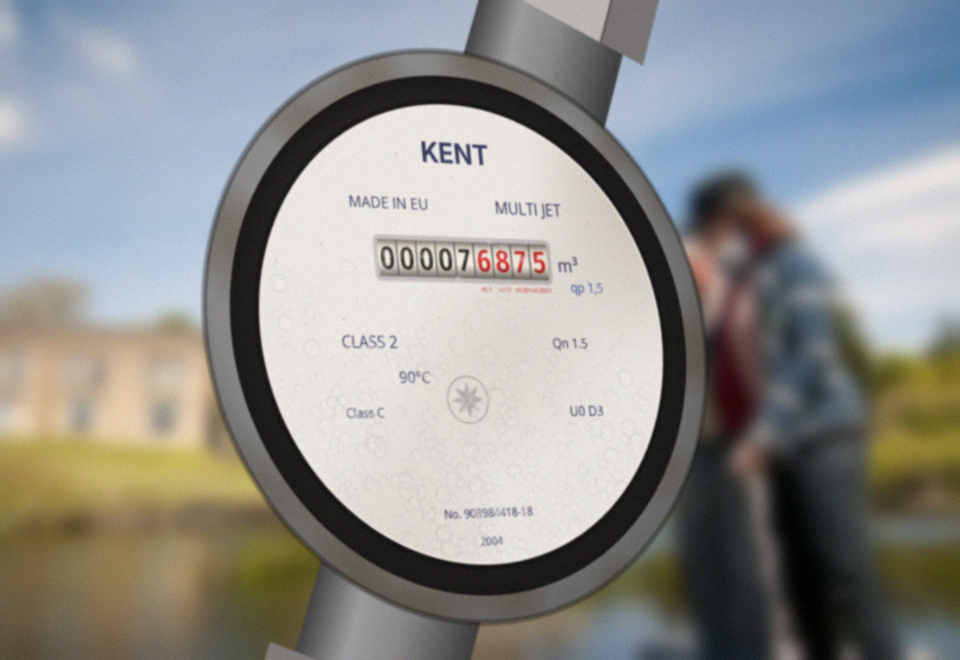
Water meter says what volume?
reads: 7.6875 m³
